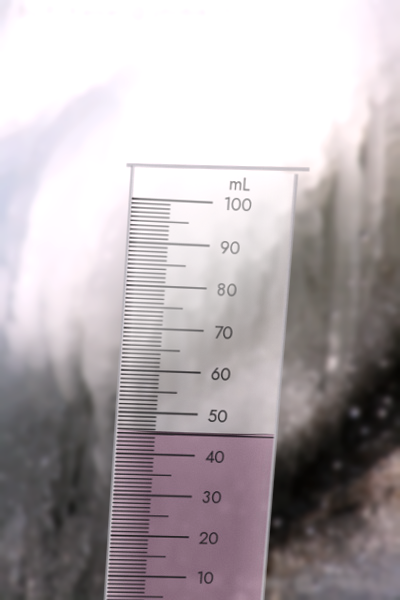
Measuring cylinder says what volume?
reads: 45 mL
